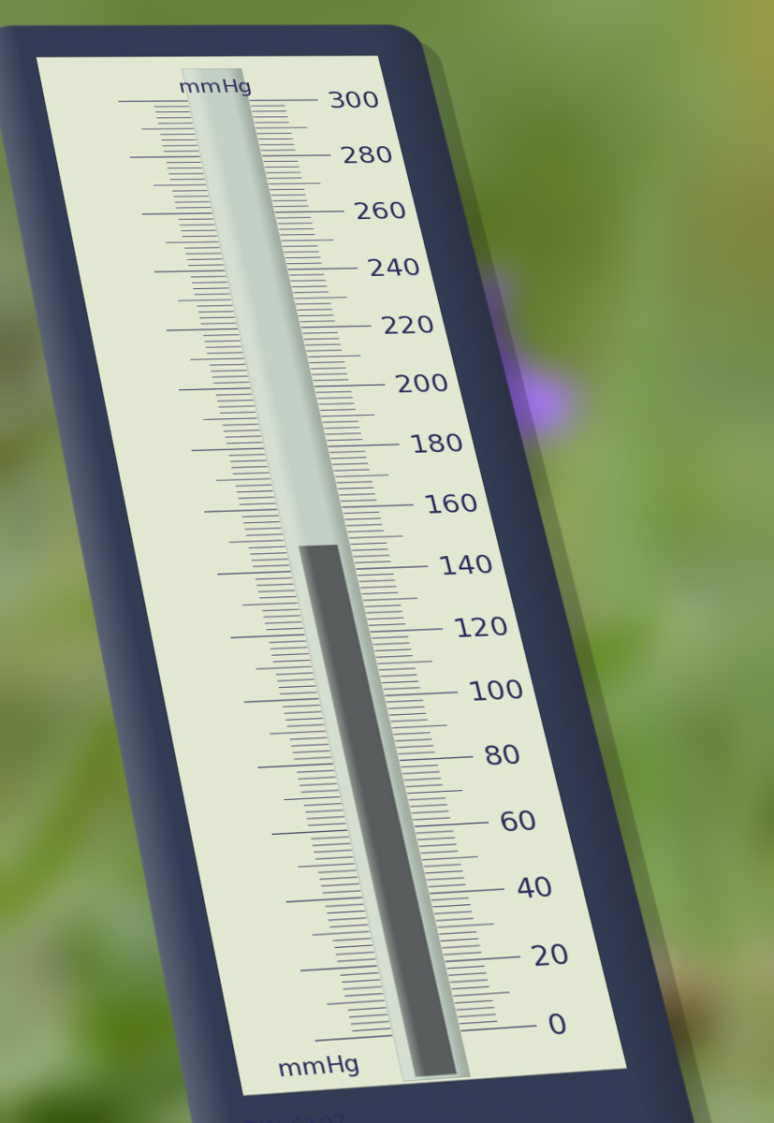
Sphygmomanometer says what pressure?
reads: 148 mmHg
